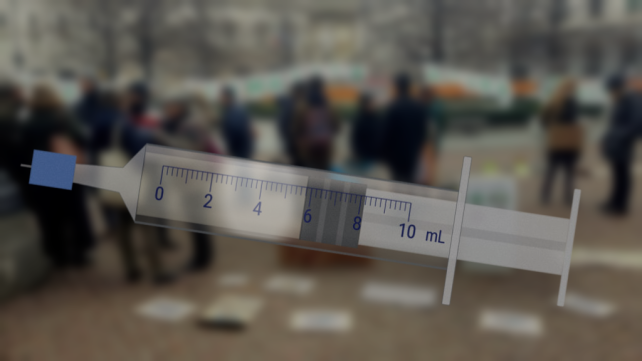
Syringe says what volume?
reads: 5.8 mL
